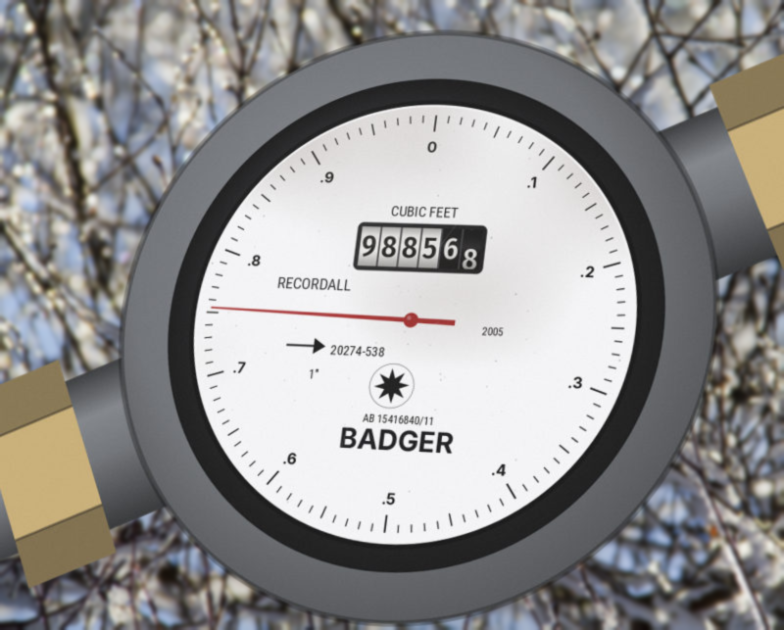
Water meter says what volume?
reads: 988567.75 ft³
